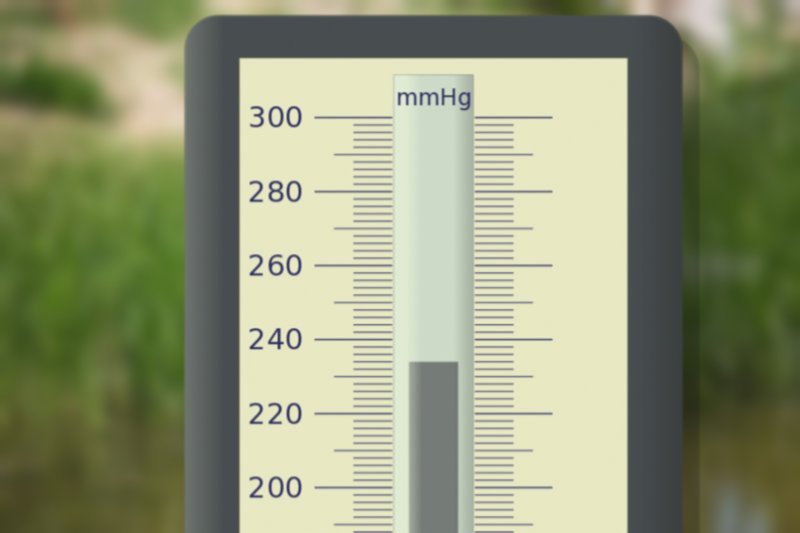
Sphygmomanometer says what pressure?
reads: 234 mmHg
